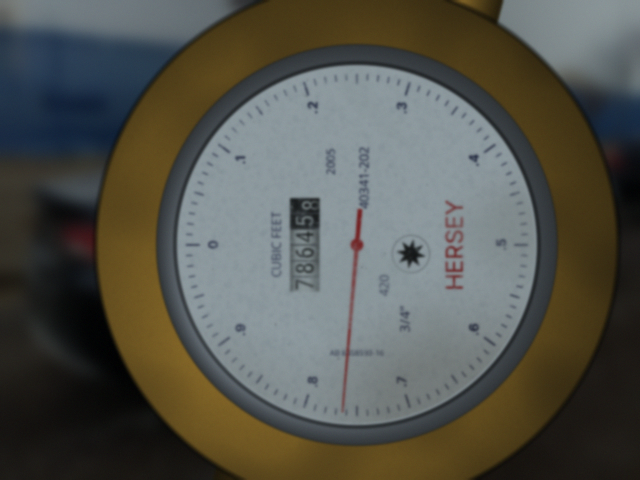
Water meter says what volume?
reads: 786457.76 ft³
